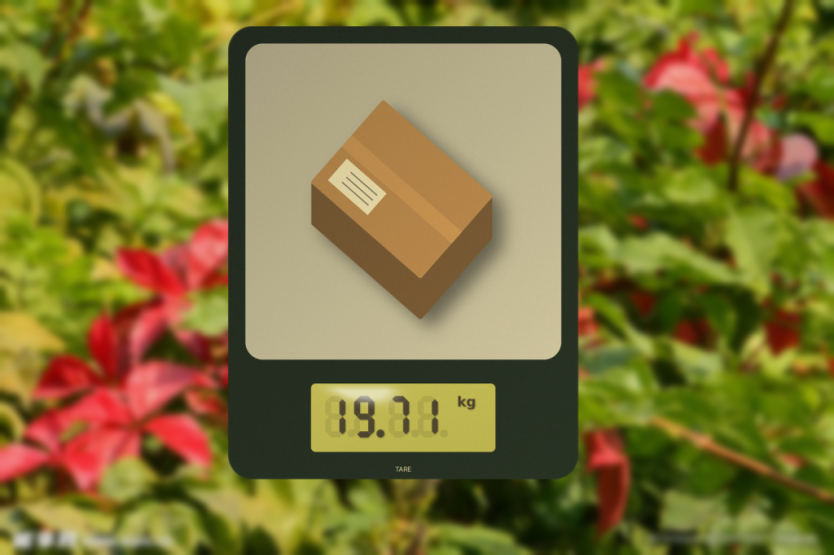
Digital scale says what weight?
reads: 19.71 kg
